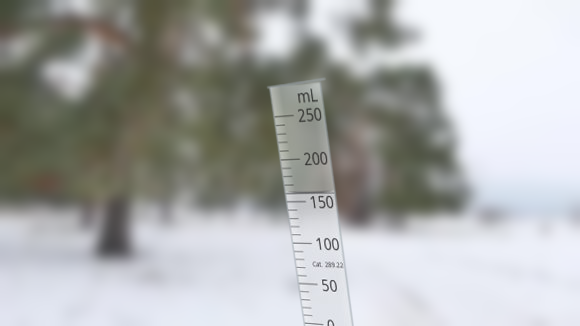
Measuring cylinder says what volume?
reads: 160 mL
